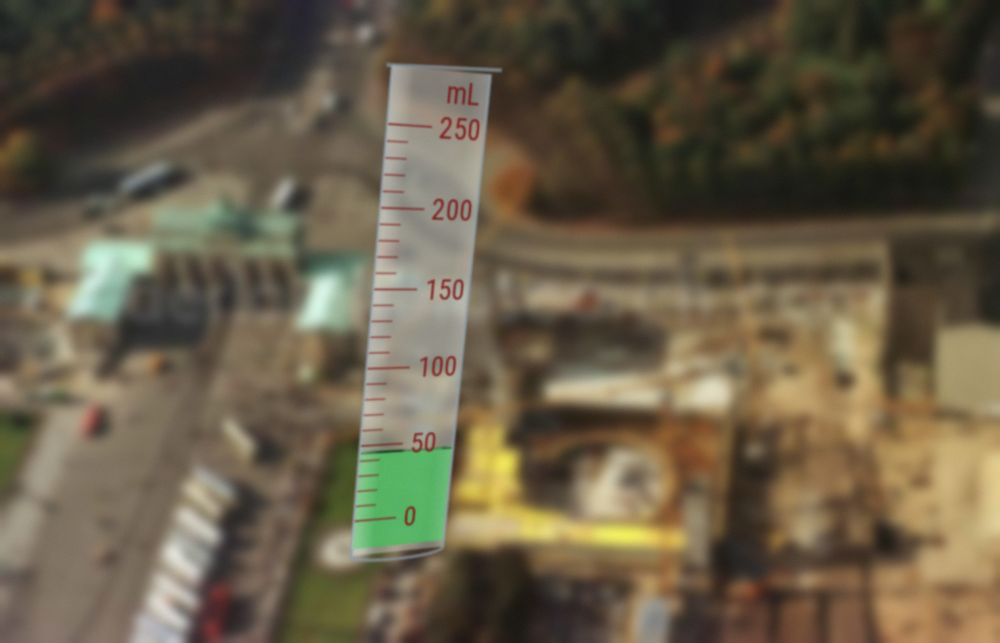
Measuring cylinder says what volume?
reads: 45 mL
